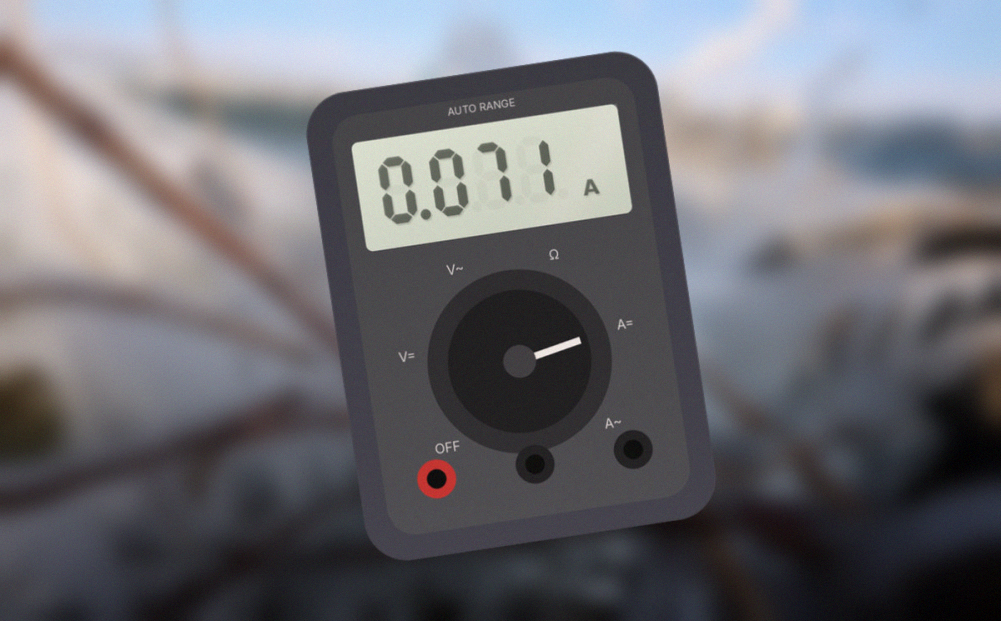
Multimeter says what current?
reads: 0.071 A
